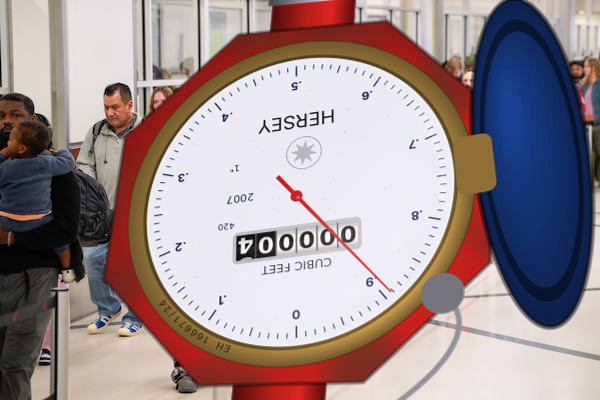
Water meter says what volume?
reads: 3.89 ft³
